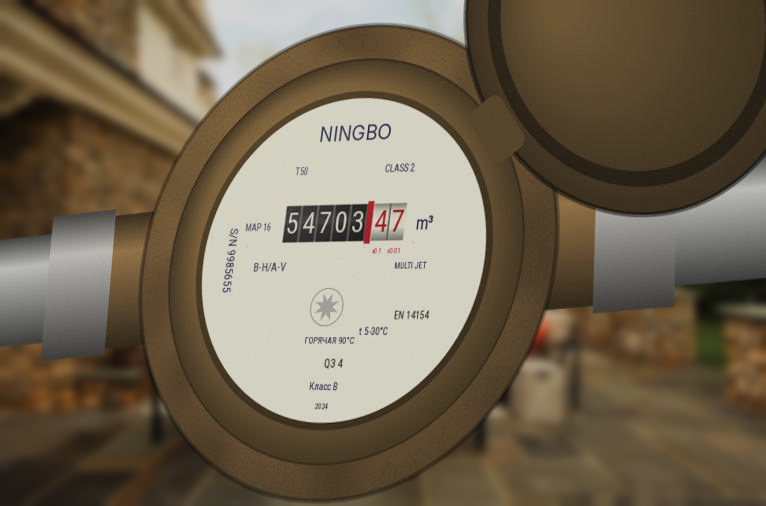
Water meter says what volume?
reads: 54703.47 m³
